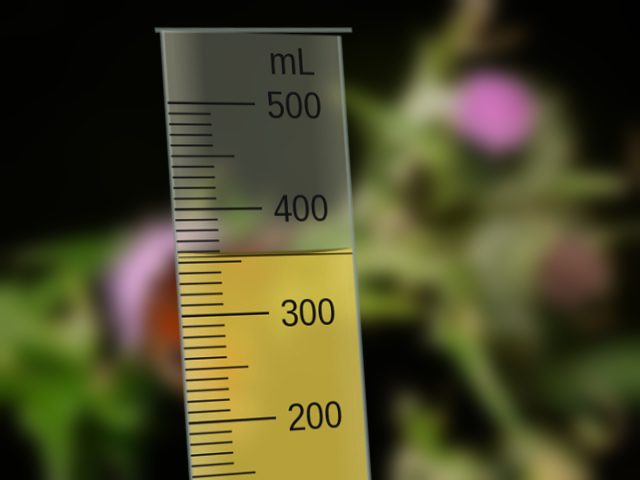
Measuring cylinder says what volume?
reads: 355 mL
